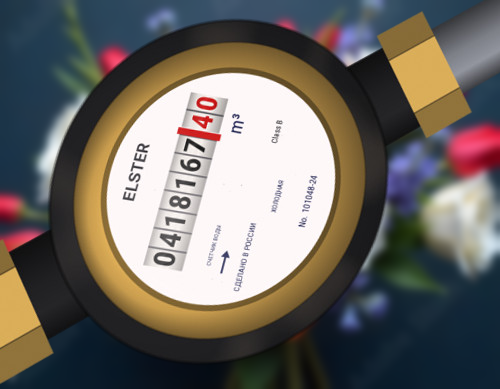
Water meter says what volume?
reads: 418167.40 m³
